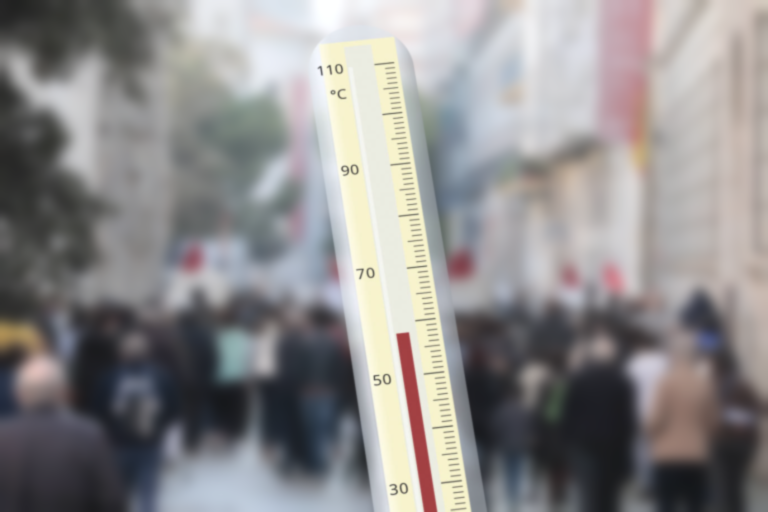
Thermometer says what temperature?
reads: 58 °C
